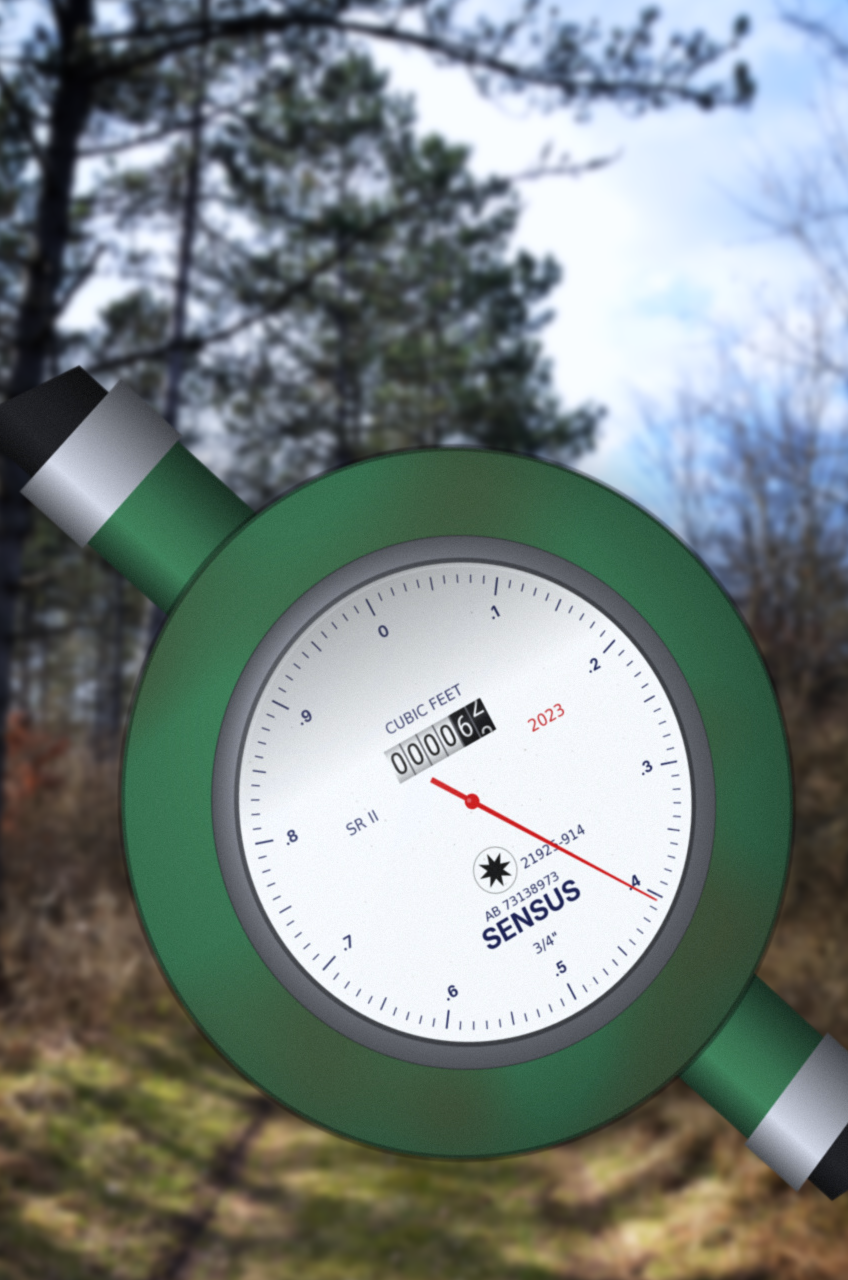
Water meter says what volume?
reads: 62.40 ft³
